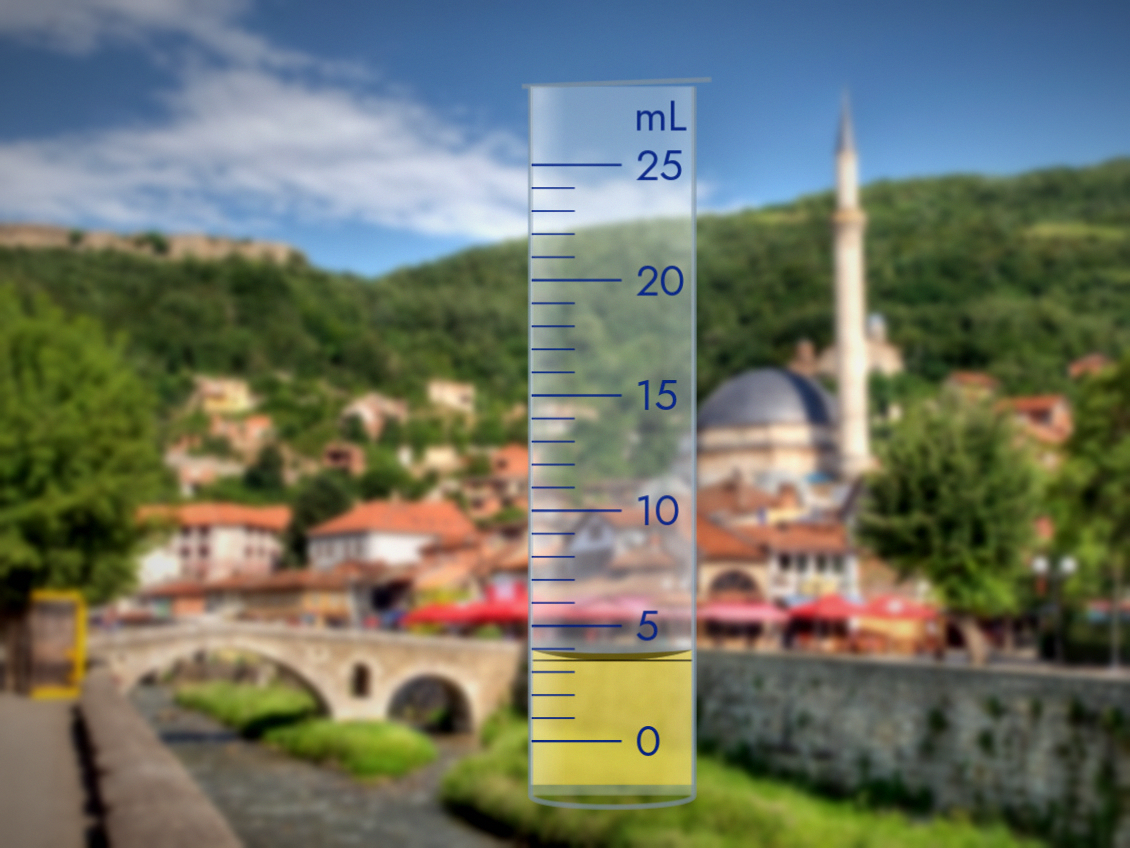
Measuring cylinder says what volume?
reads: 3.5 mL
